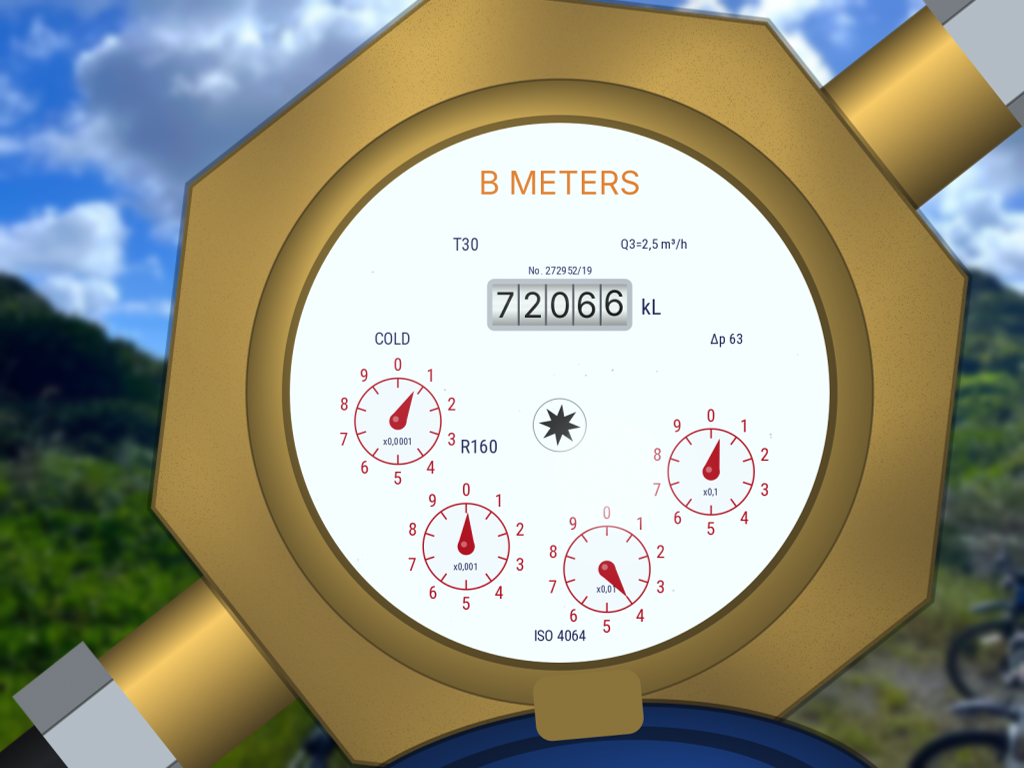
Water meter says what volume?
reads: 72066.0400 kL
